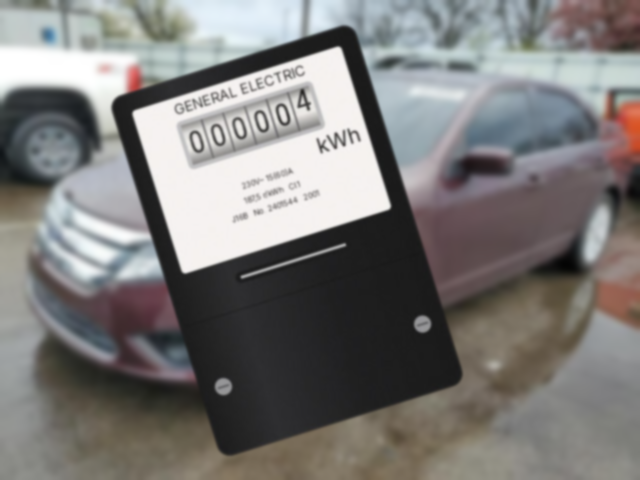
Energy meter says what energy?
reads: 4 kWh
